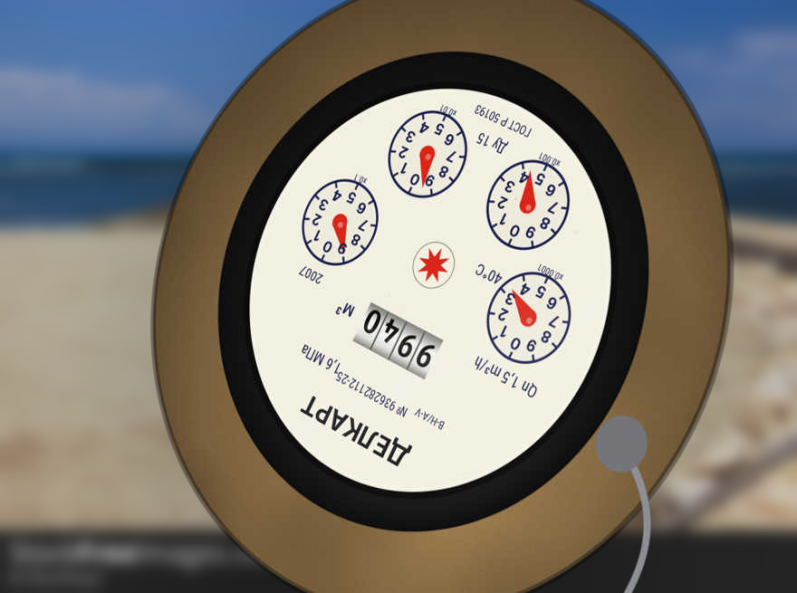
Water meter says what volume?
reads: 9939.8943 m³
